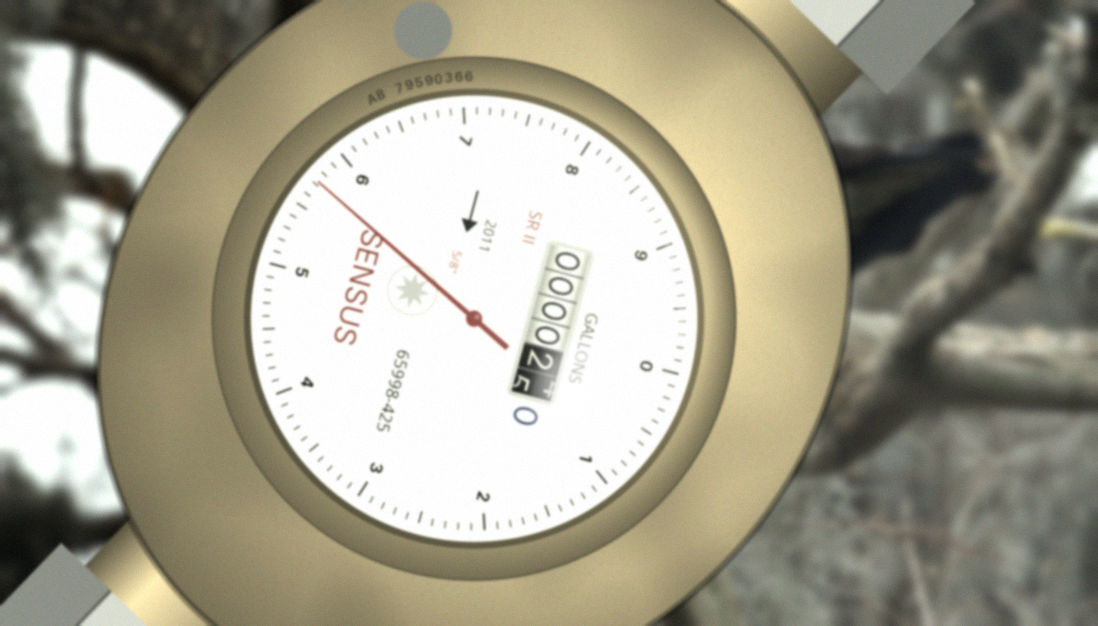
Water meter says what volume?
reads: 245.7 gal
